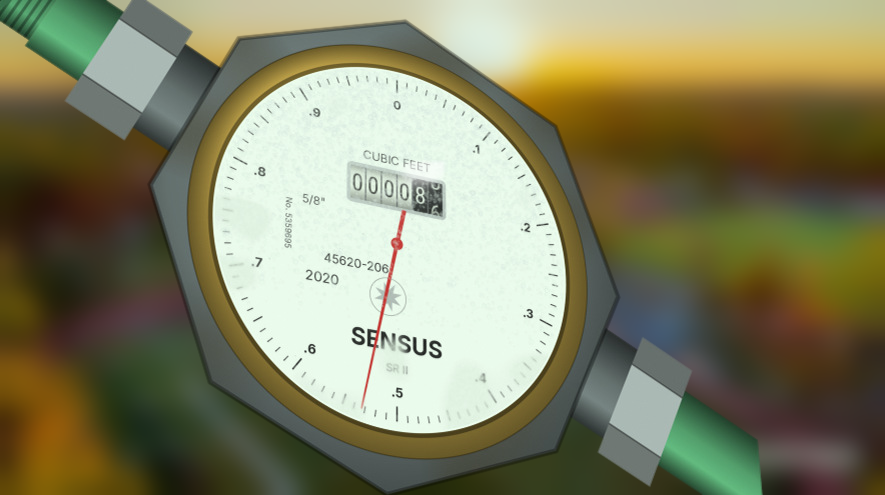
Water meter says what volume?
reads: 85.53 ft³
